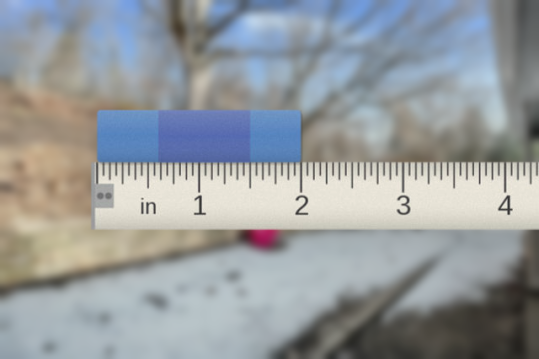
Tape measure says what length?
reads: 2 in
